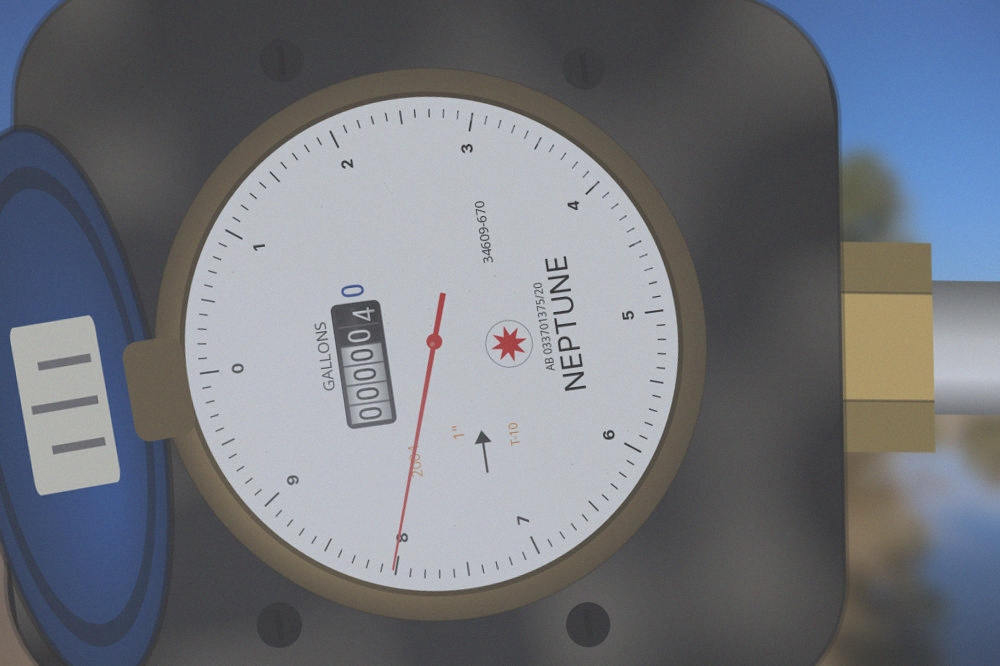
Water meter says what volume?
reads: 38.0 gal
